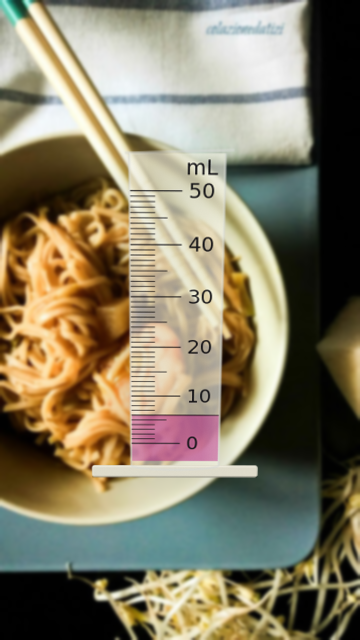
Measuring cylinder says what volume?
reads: 6 mL
